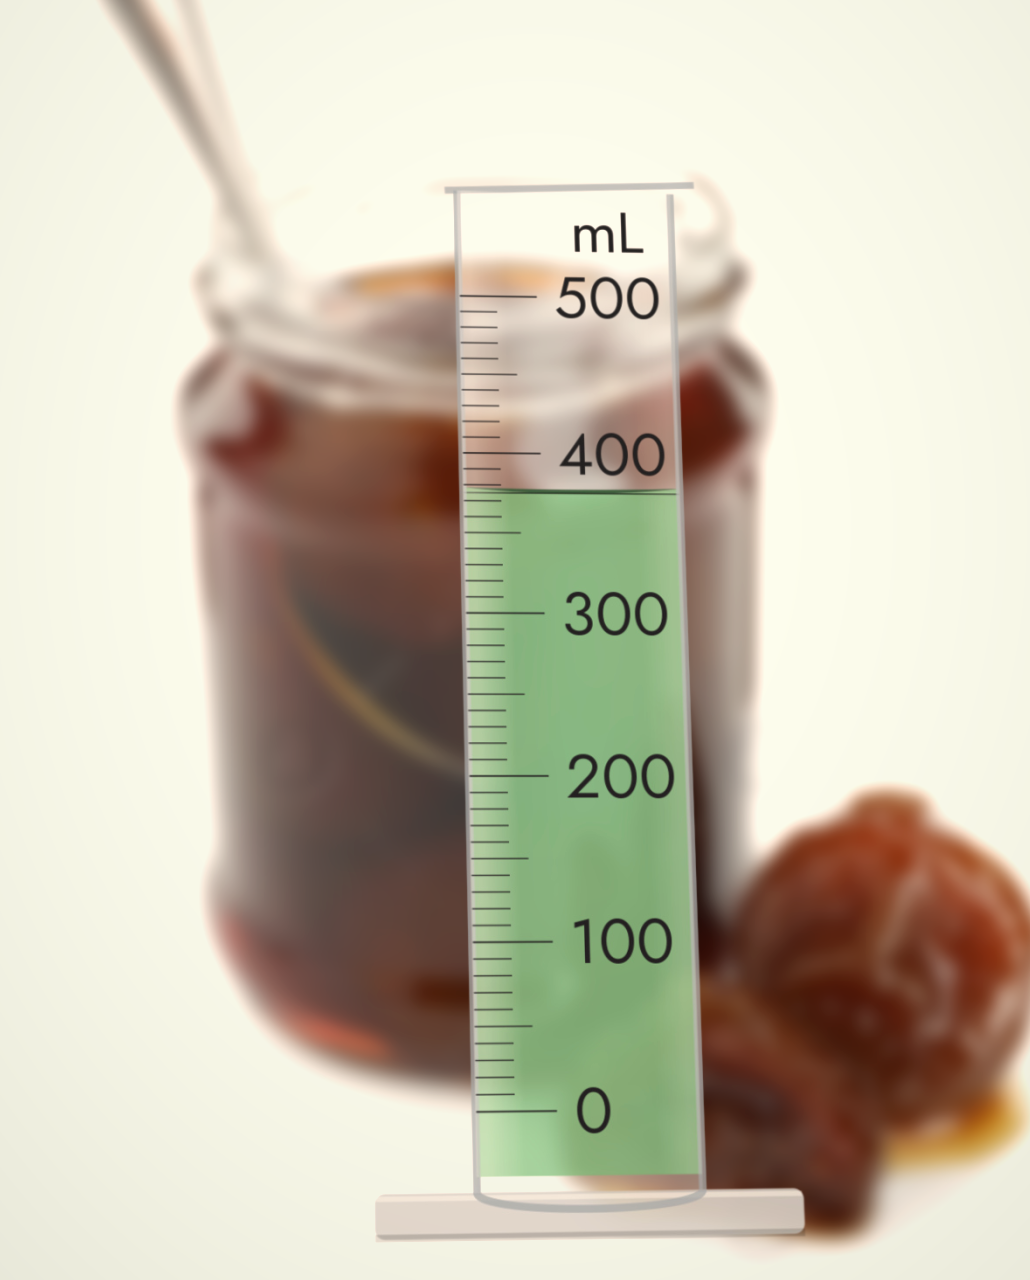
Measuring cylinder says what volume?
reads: 375 mL
